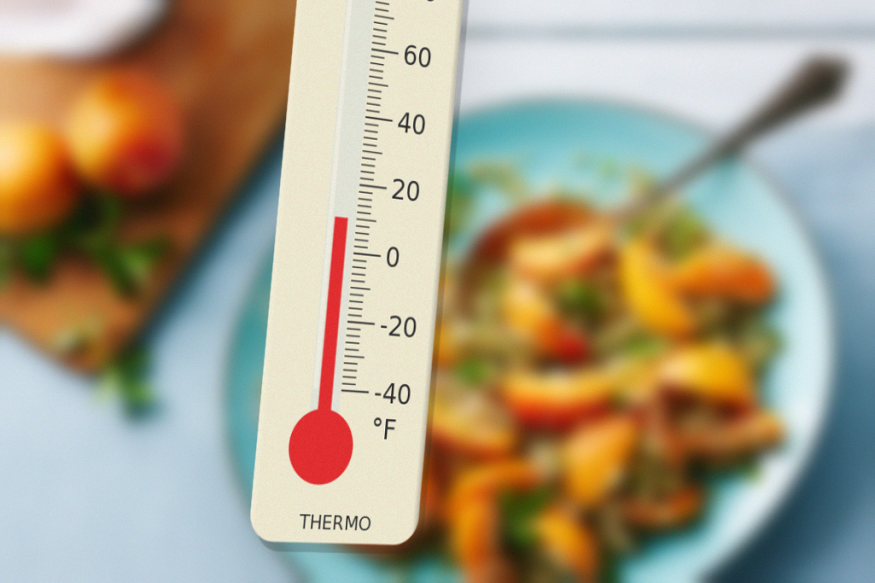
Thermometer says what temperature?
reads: 10 °F
